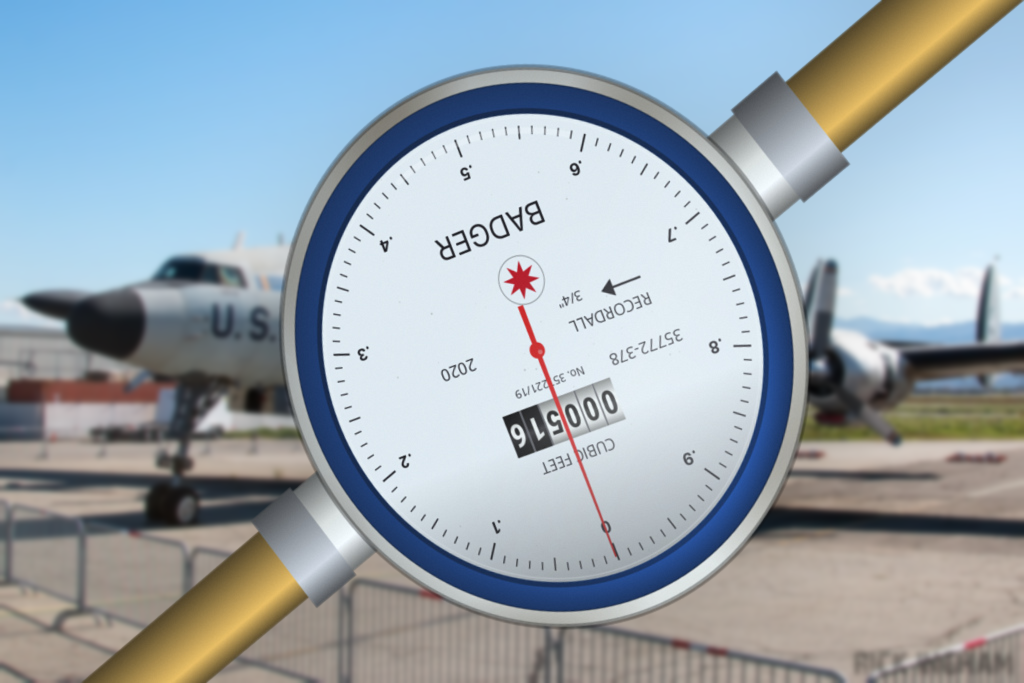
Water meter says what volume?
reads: 516.00 ft³
